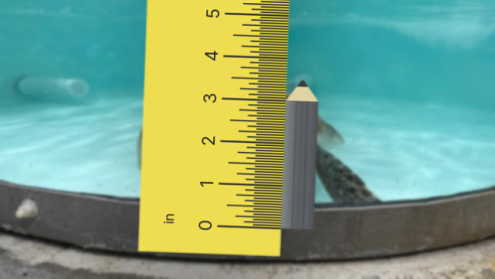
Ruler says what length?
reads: 3.5 in
